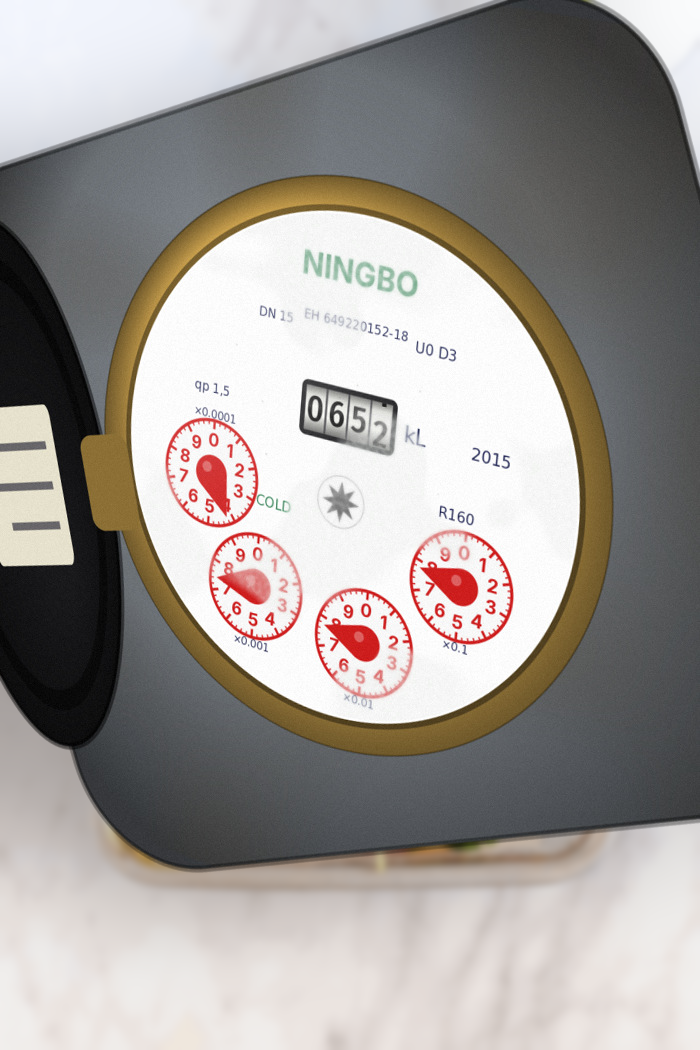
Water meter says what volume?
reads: 651.7774 kL
